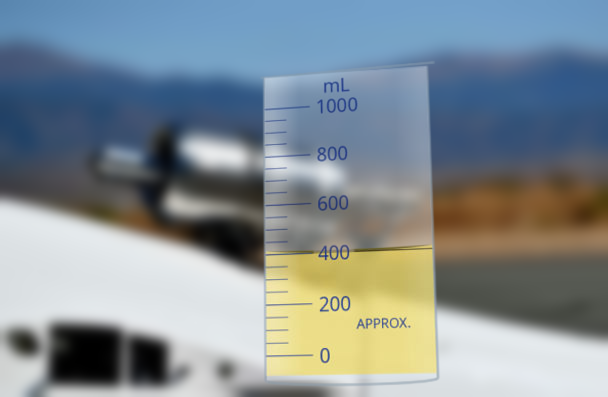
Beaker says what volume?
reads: 400 mL
